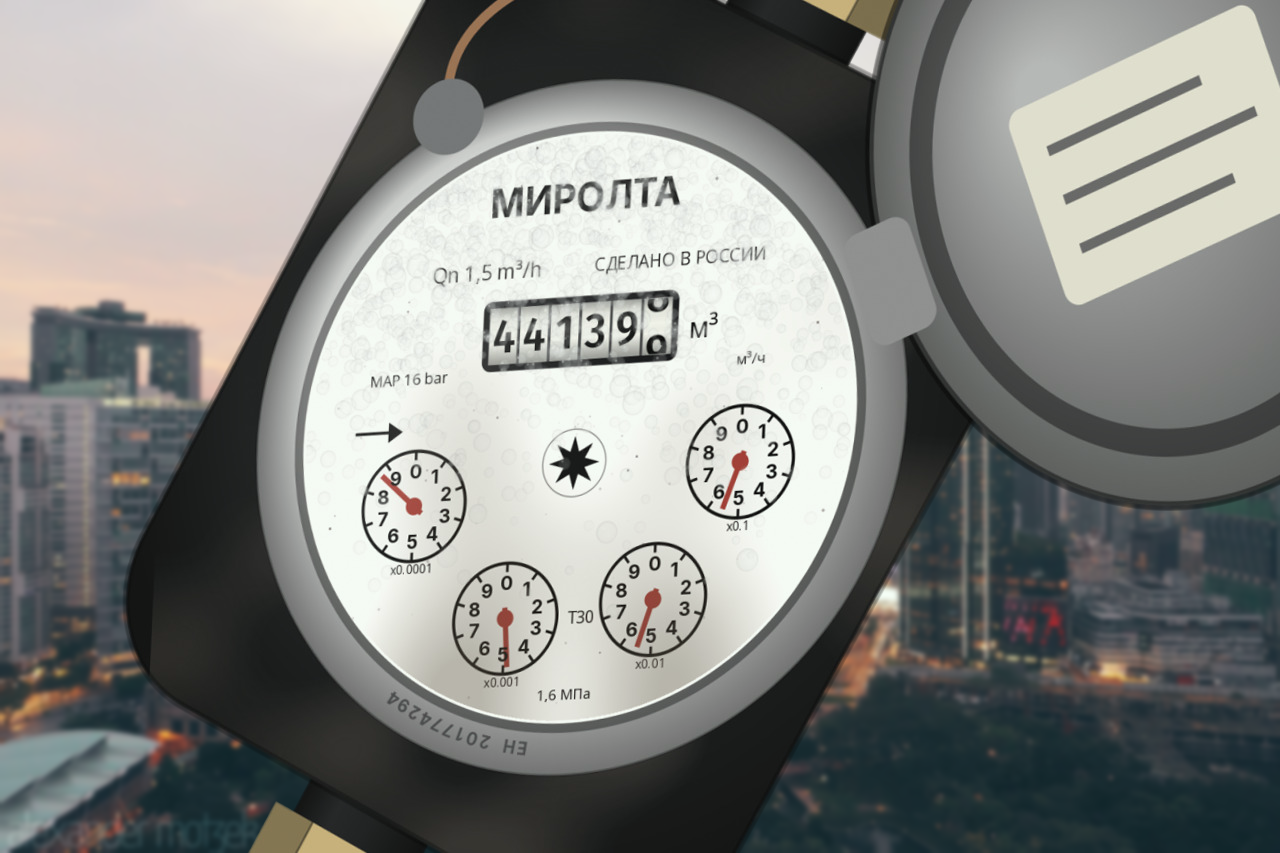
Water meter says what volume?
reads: 441398.5548 m³
